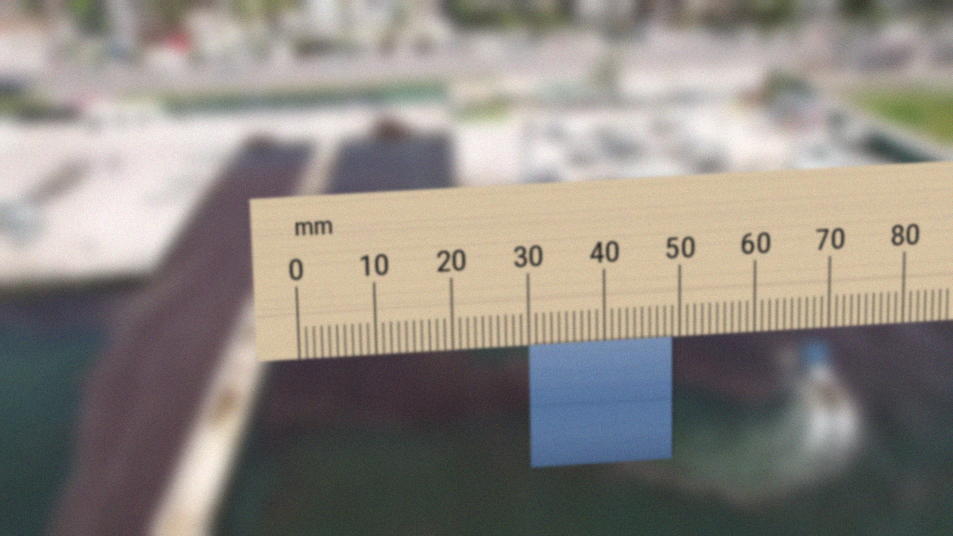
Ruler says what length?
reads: 19 mm
